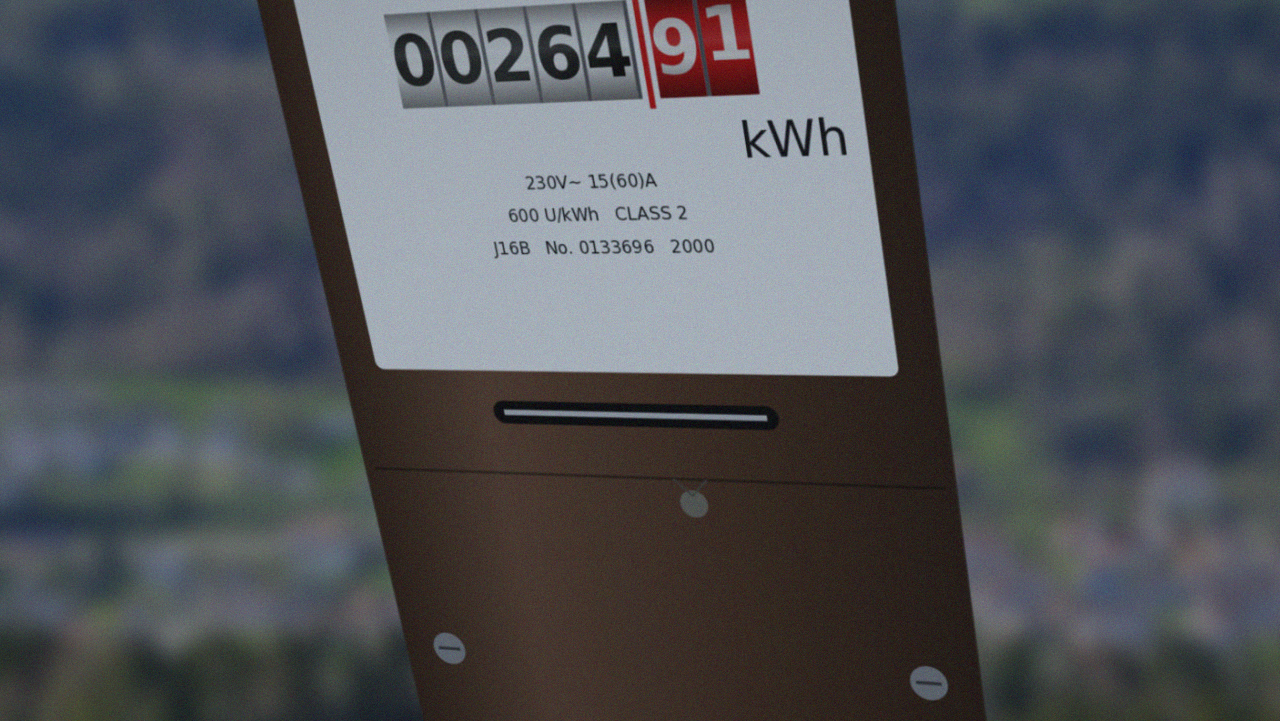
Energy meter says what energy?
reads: 264.91 kWh
